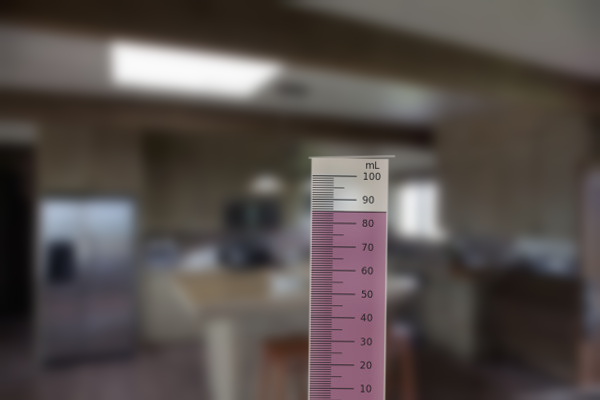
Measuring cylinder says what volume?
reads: 85 mL
